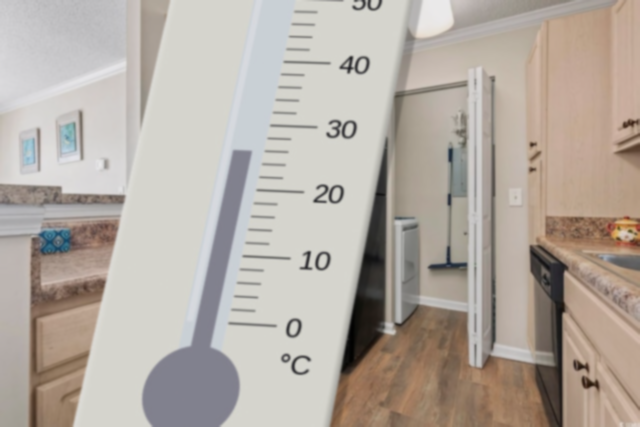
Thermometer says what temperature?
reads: 26 °C
